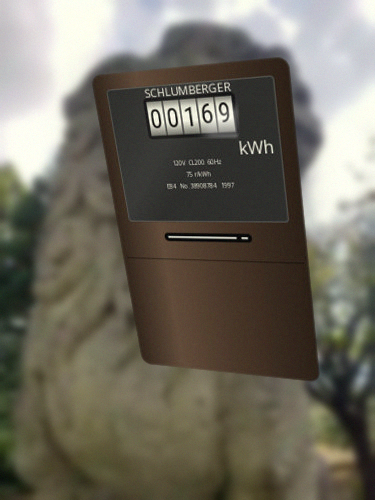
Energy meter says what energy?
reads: 169 kWh
